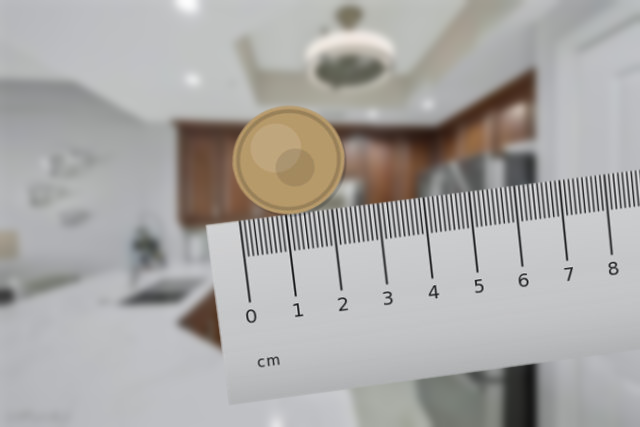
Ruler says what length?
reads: 2.4 cm
